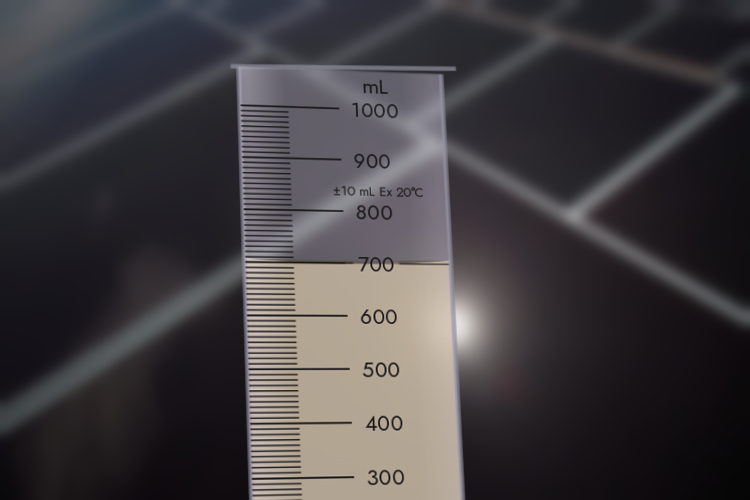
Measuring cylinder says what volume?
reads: 700 mL
